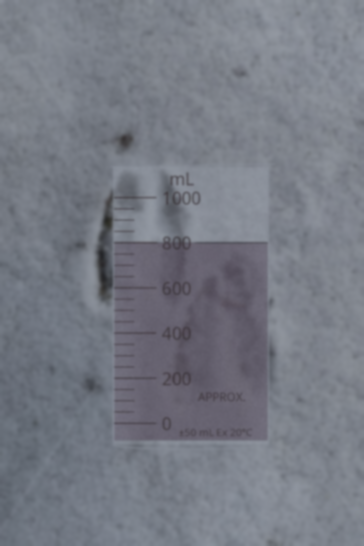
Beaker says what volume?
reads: 800 mL
